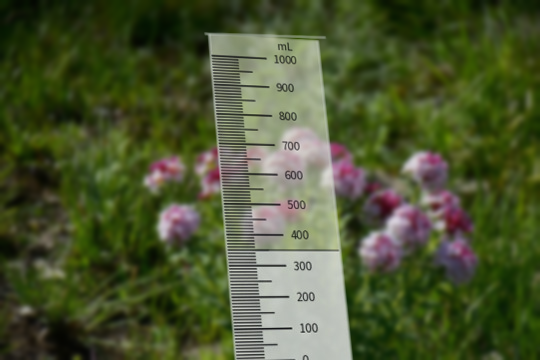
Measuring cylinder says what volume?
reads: 350 mL
